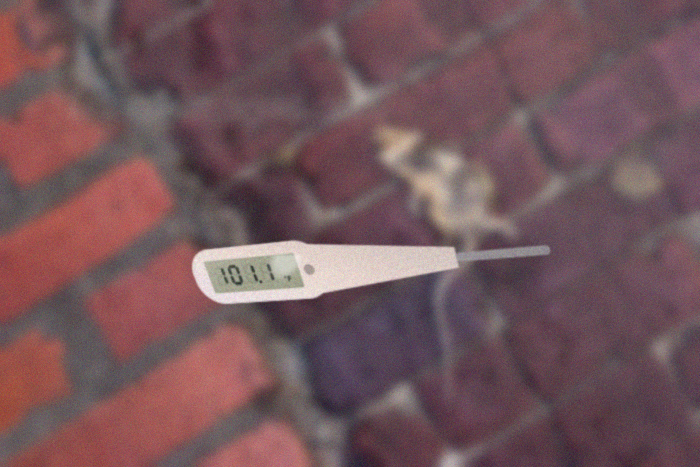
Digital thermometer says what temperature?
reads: 101.1 °F
